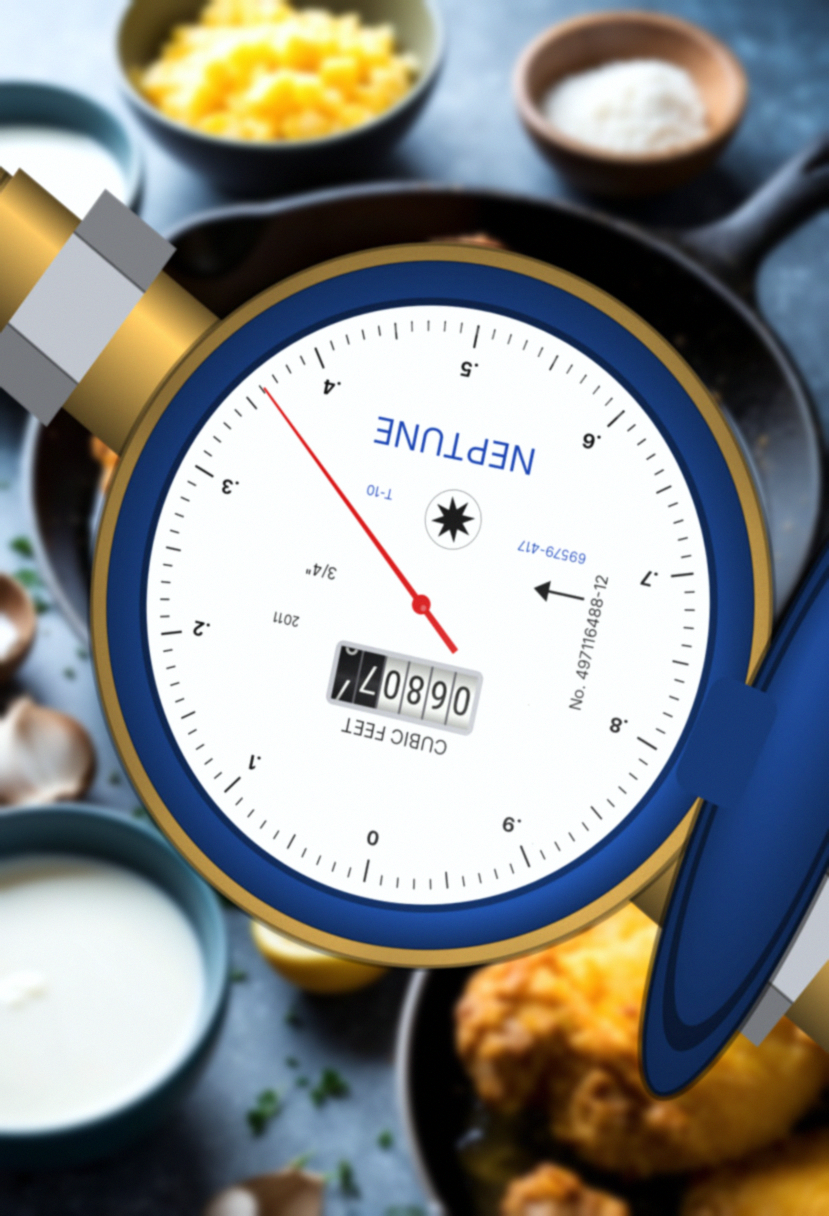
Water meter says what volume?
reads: 68077.36 ft³
